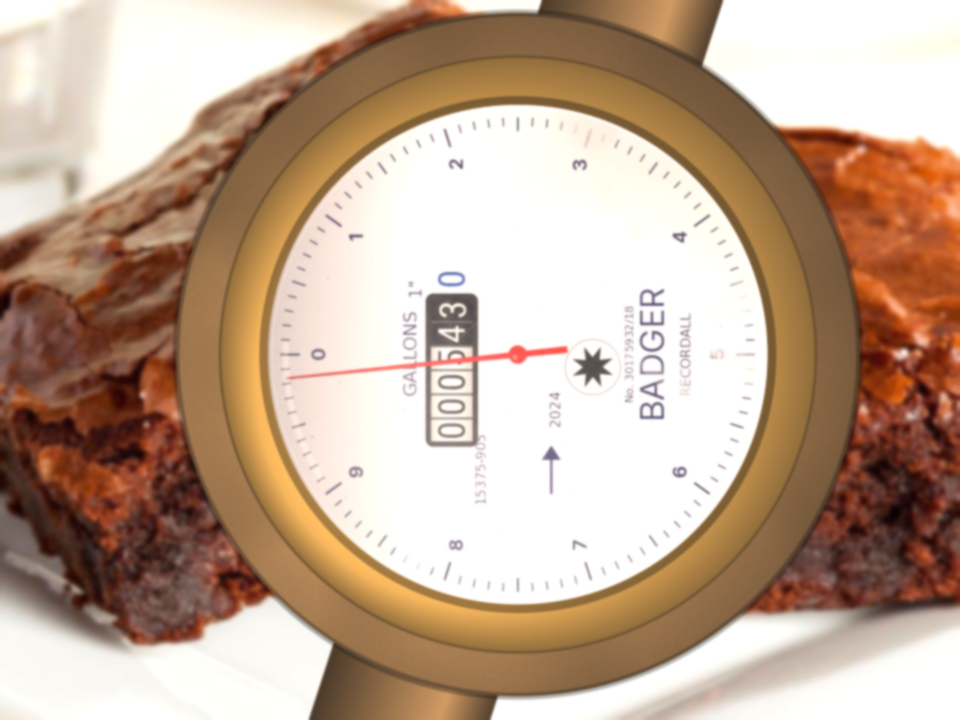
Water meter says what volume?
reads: 5429.8 gal
